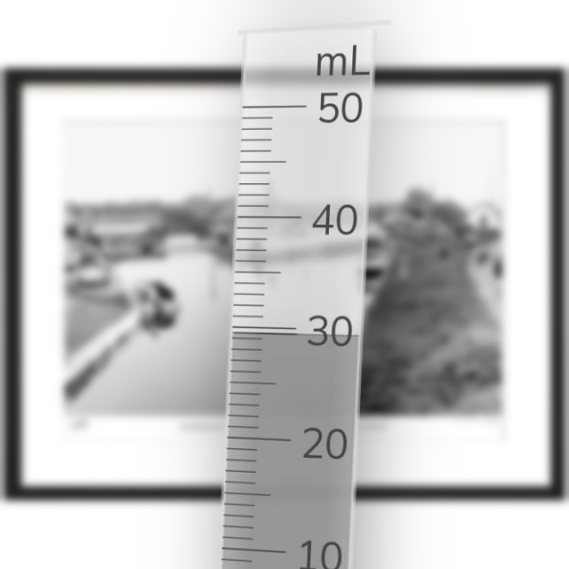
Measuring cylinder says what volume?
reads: 29.5 mL
